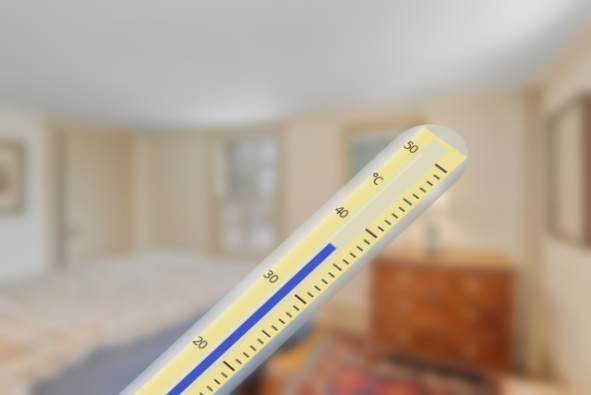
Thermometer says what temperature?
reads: 36.5 °C
